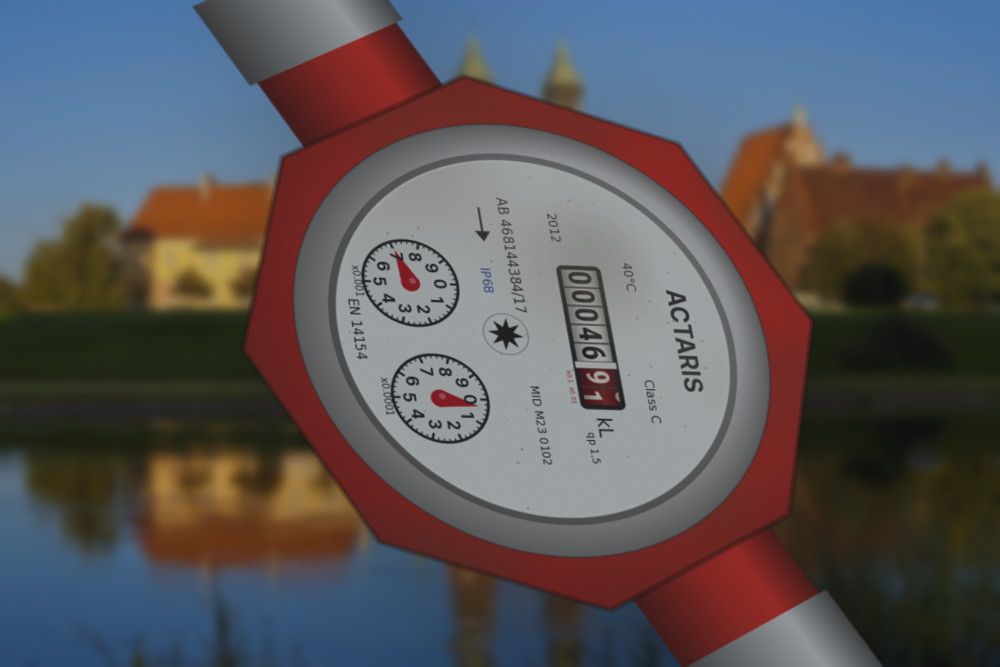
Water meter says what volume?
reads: 46.9070 kL
